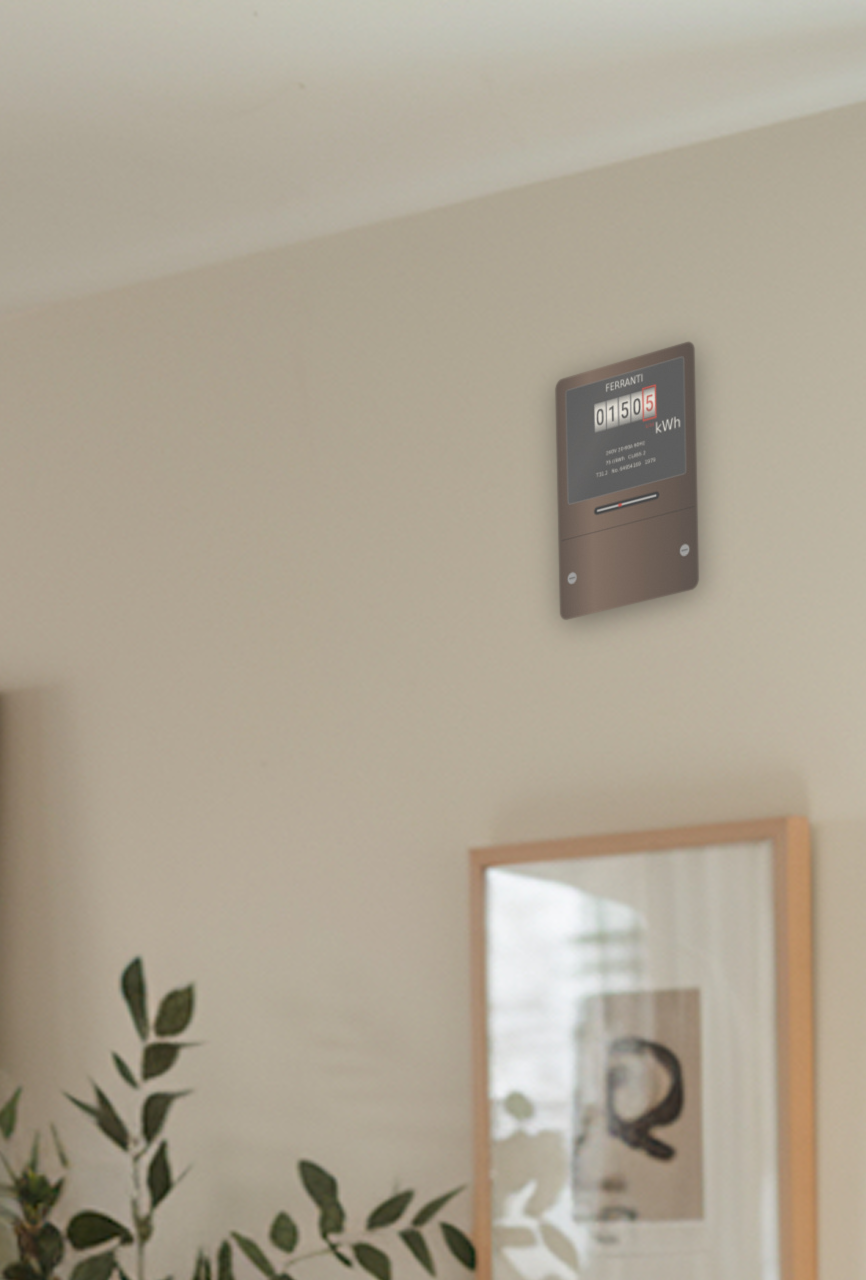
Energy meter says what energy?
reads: 150.5 kWh
